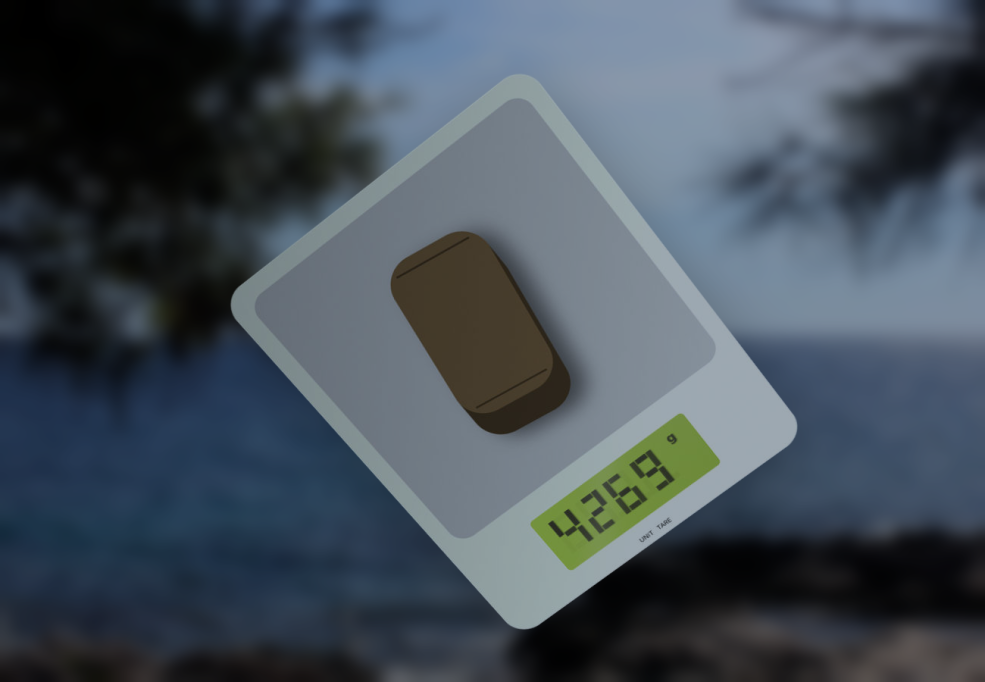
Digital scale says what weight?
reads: 4269 g
